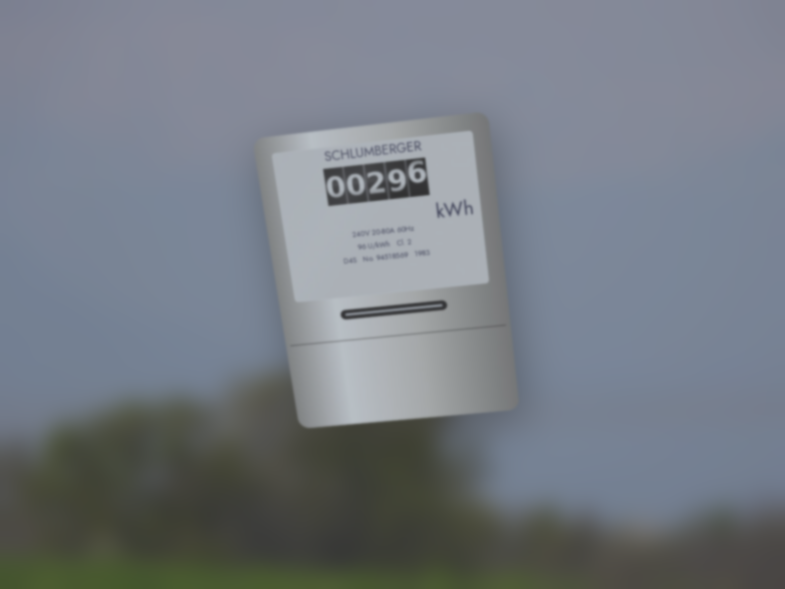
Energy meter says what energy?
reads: 296 kWh
